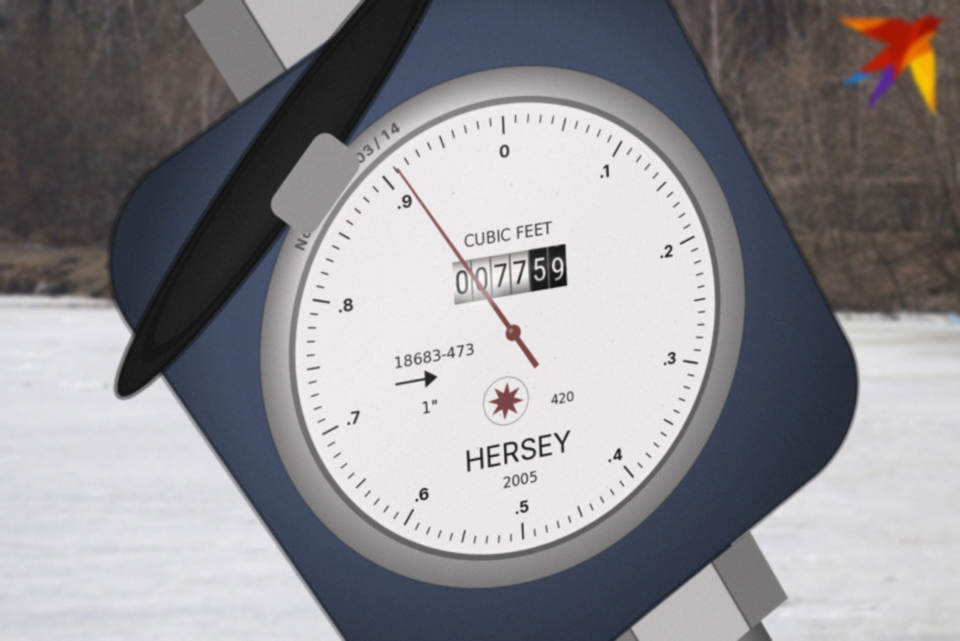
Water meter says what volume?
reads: 7758.91 ft³
